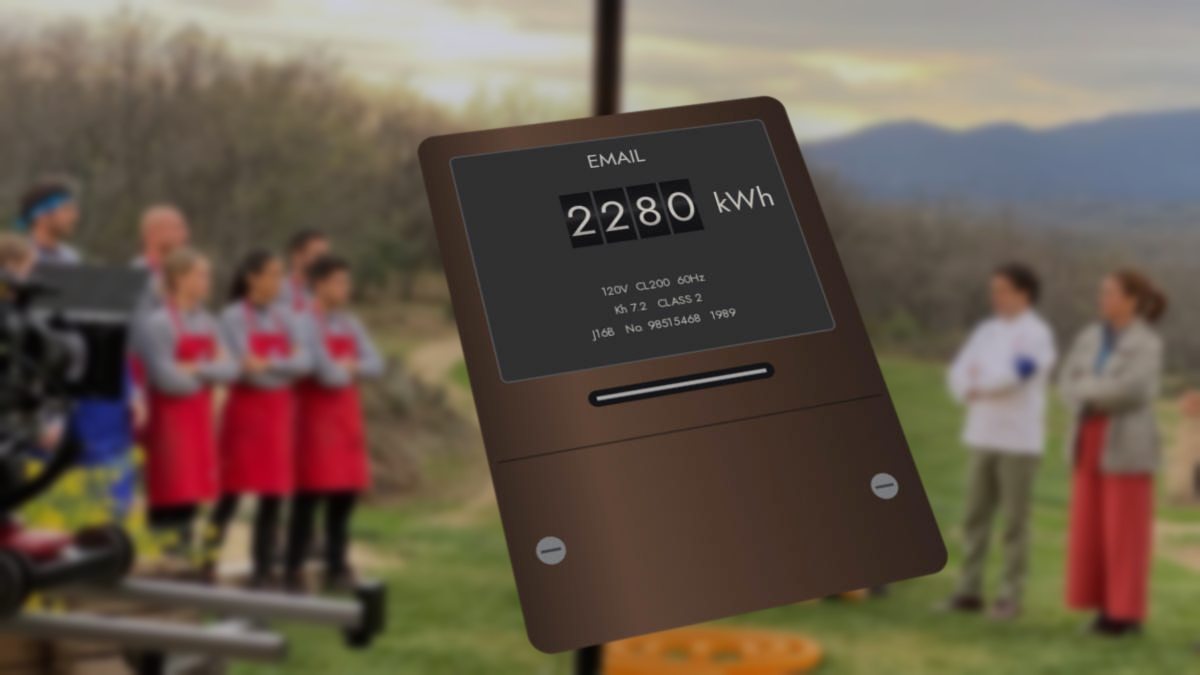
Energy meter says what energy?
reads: 2280 kWh
